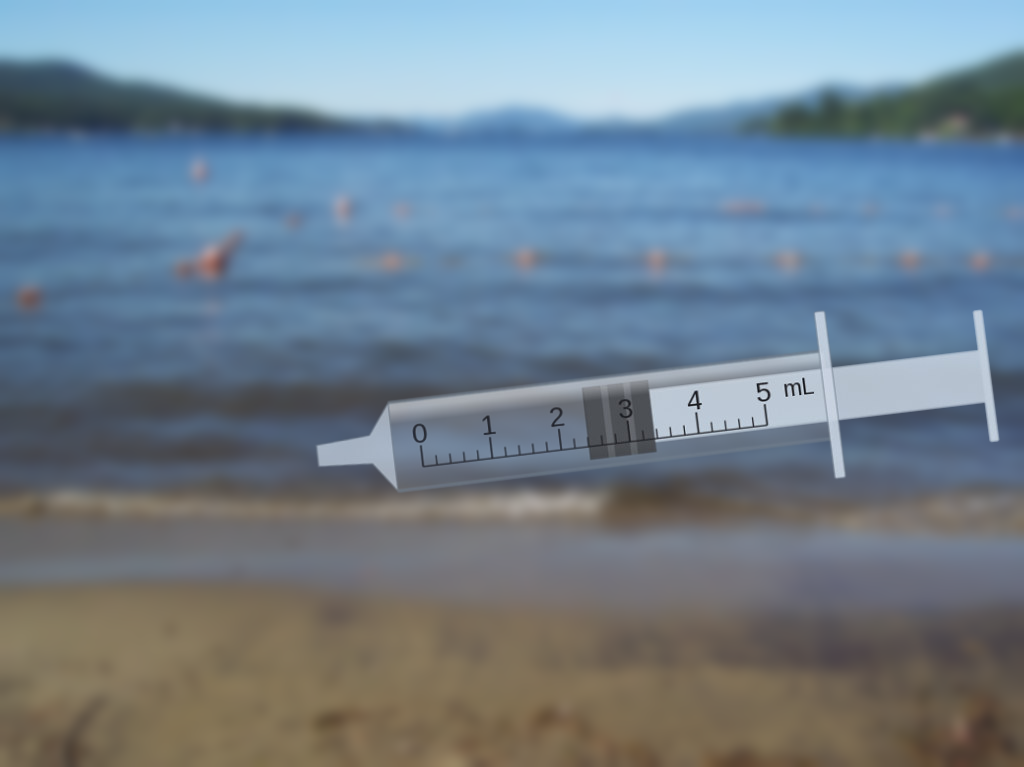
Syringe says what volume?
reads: 2.4 mL
